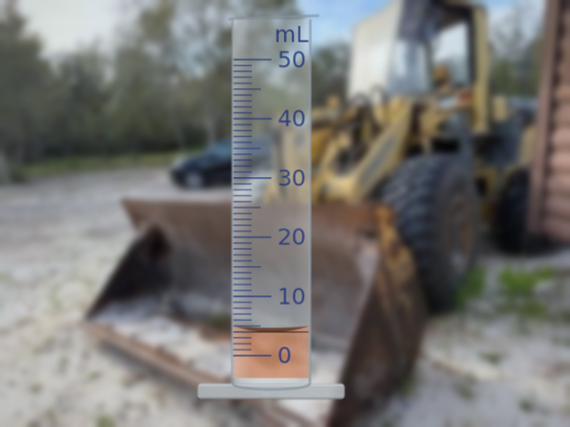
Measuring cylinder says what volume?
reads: 4 mL
